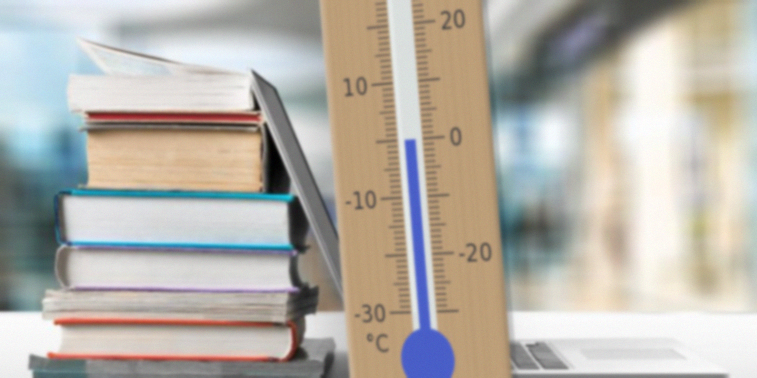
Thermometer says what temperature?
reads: 0 °C
